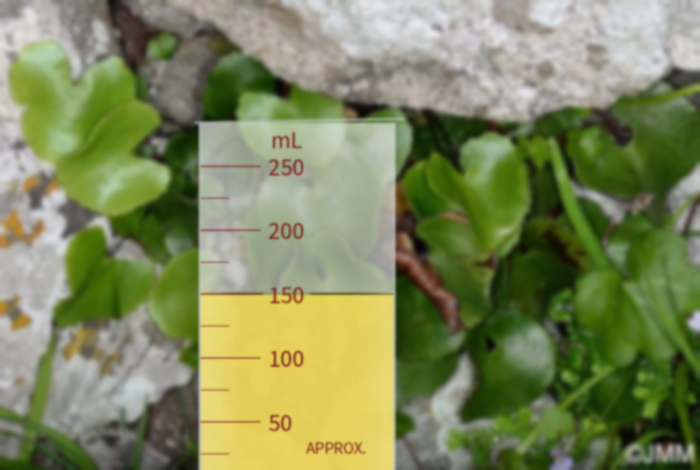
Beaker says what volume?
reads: 150 mL
